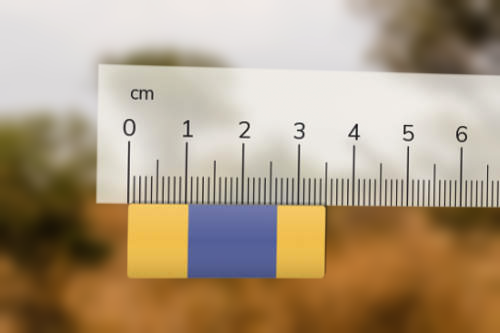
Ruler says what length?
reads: 3.5 cm
